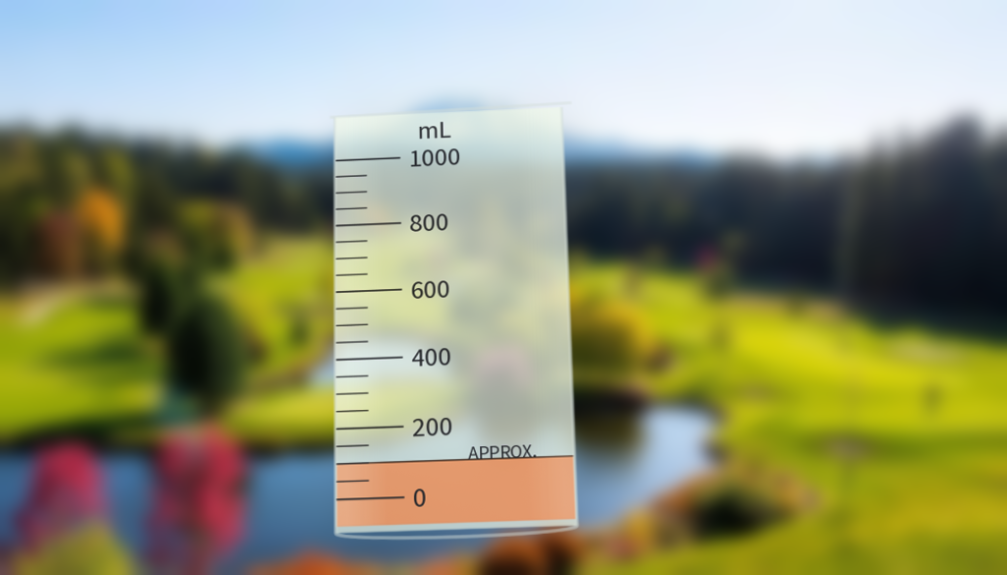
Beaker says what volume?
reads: 100 mL
